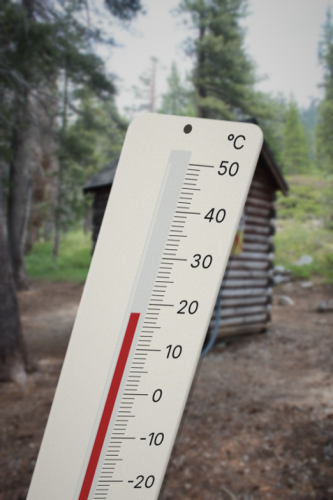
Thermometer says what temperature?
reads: 18 °C
